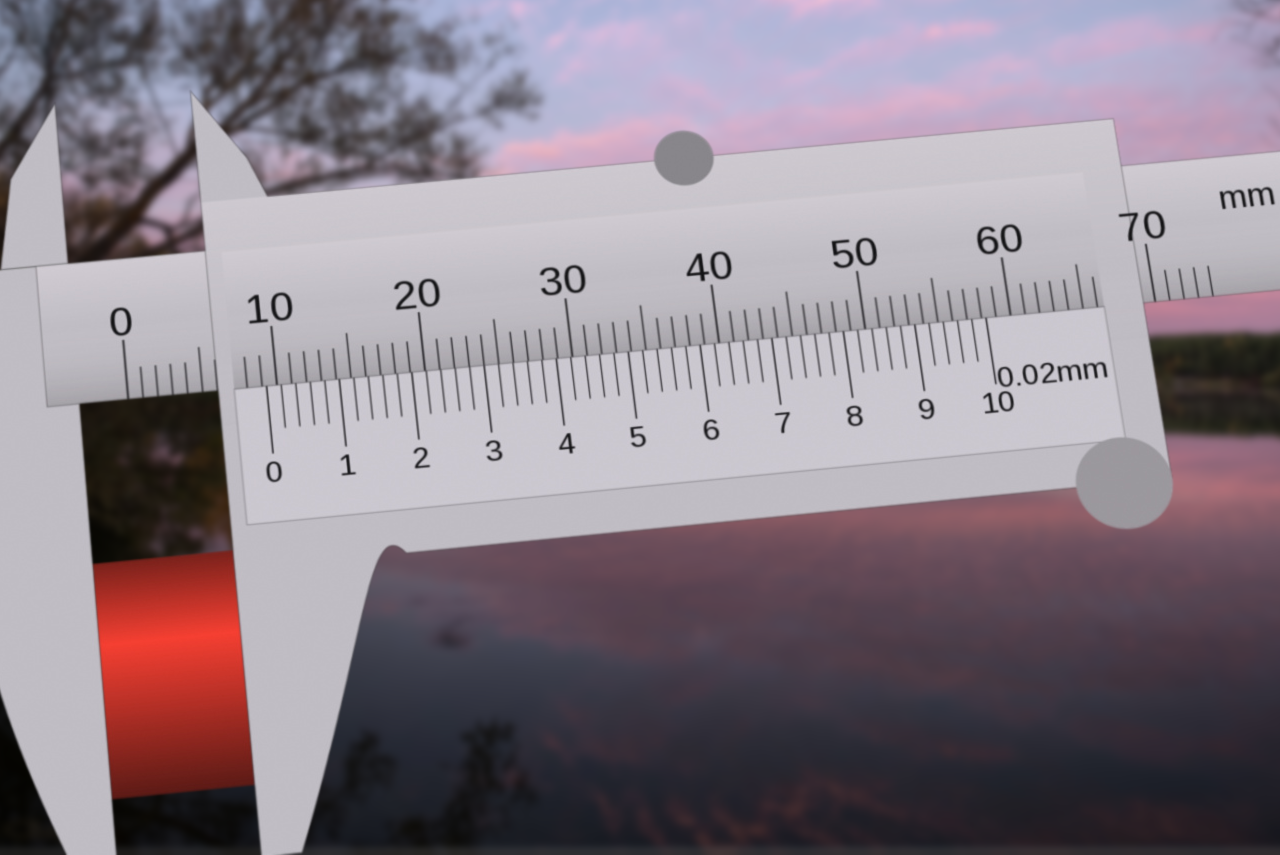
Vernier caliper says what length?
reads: 9.3 mm
